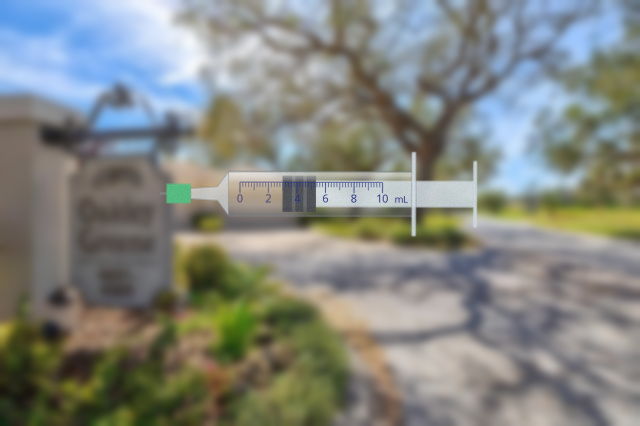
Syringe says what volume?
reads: 3 mL
